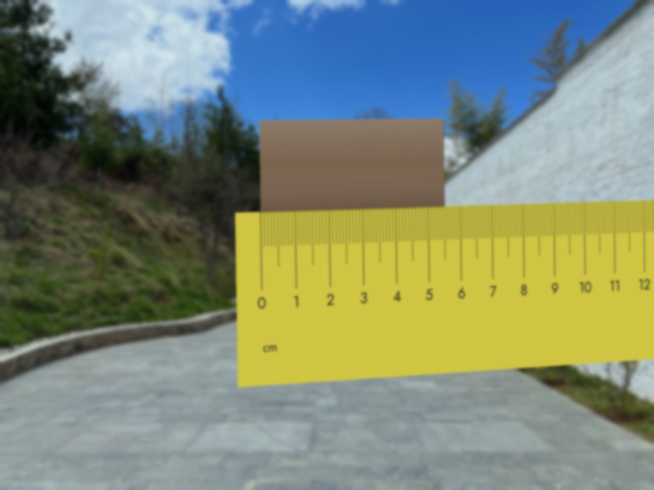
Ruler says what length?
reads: 5.5 cm
